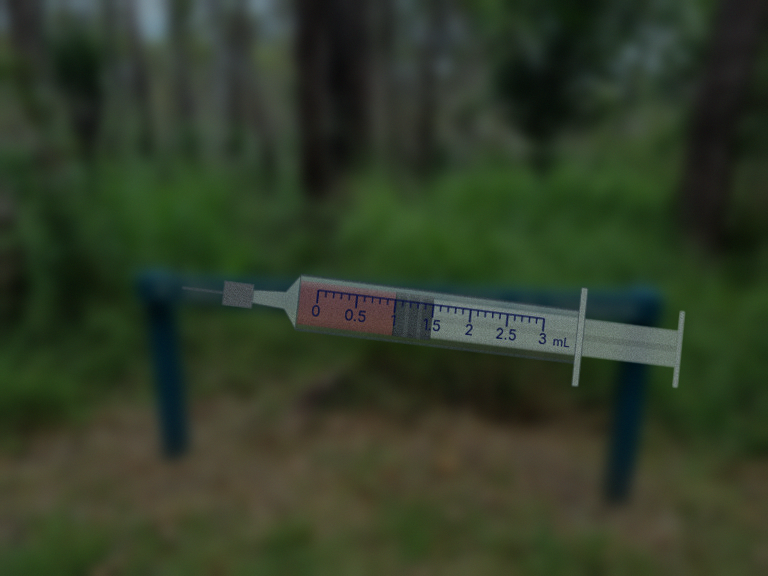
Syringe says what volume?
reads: 1 mL
